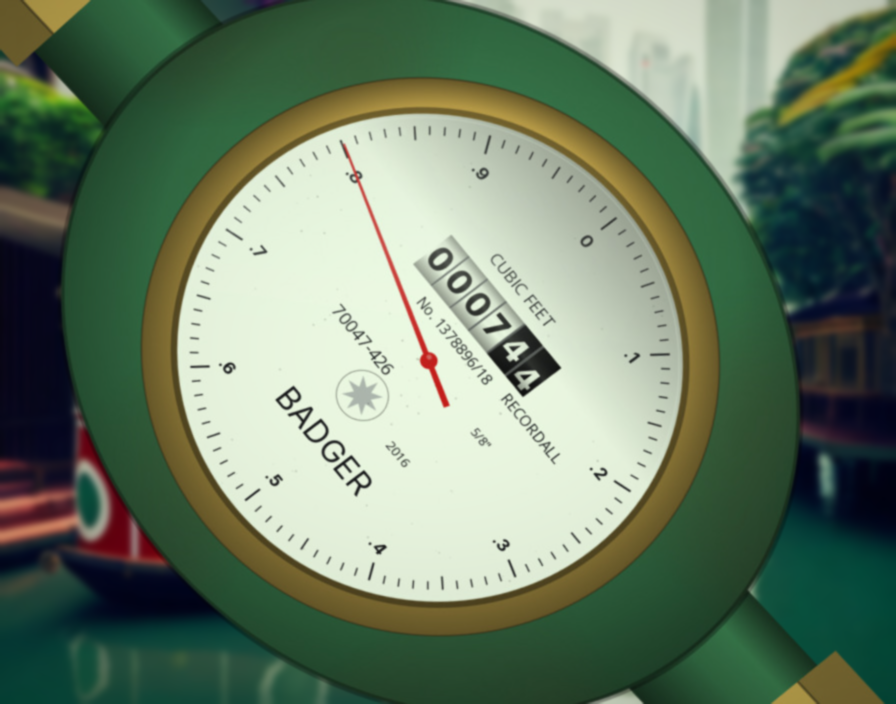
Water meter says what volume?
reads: 743.80 ft³
